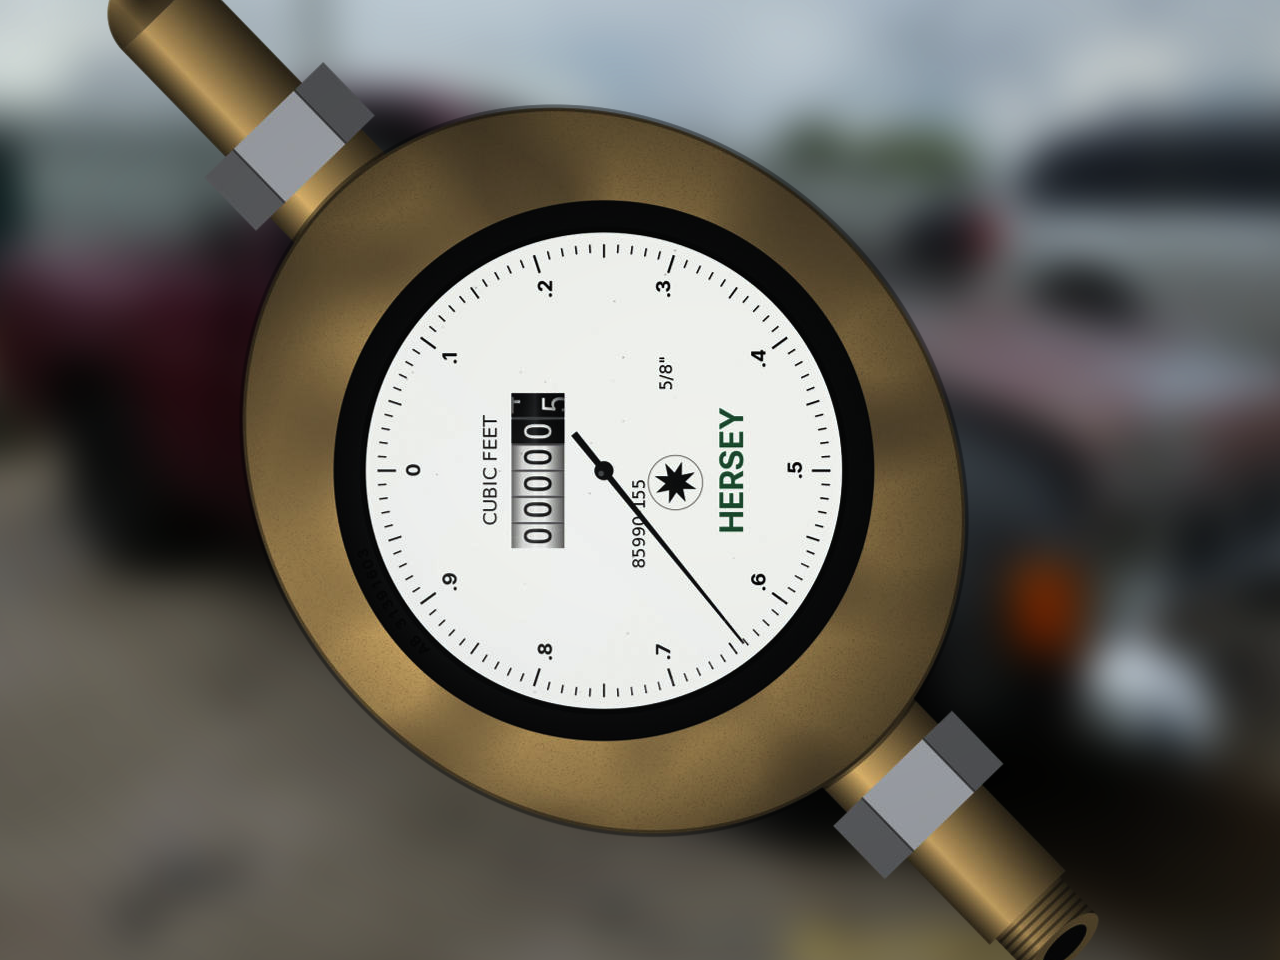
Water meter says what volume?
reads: 4.64 ft³
